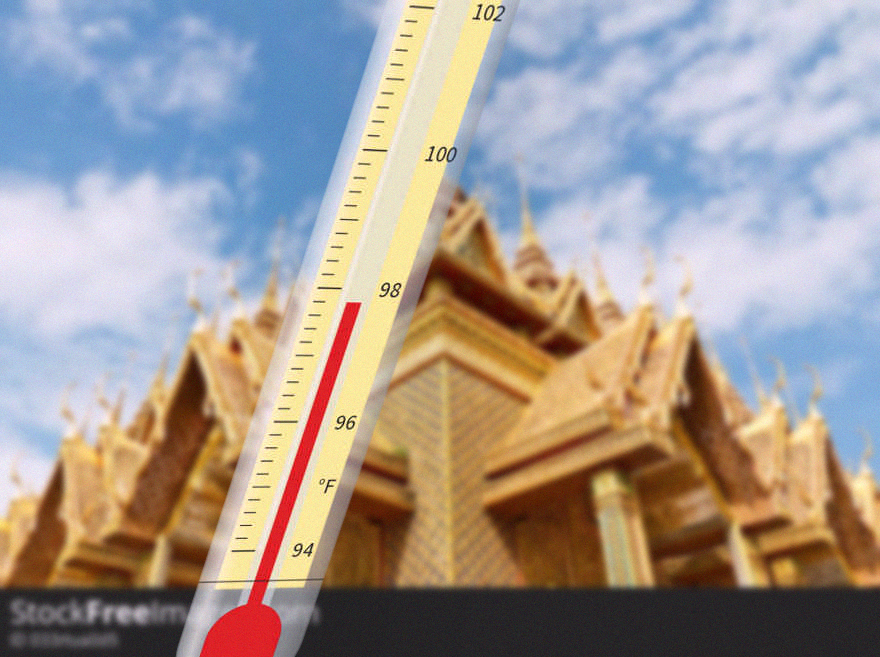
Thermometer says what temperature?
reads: 97.8 °F
